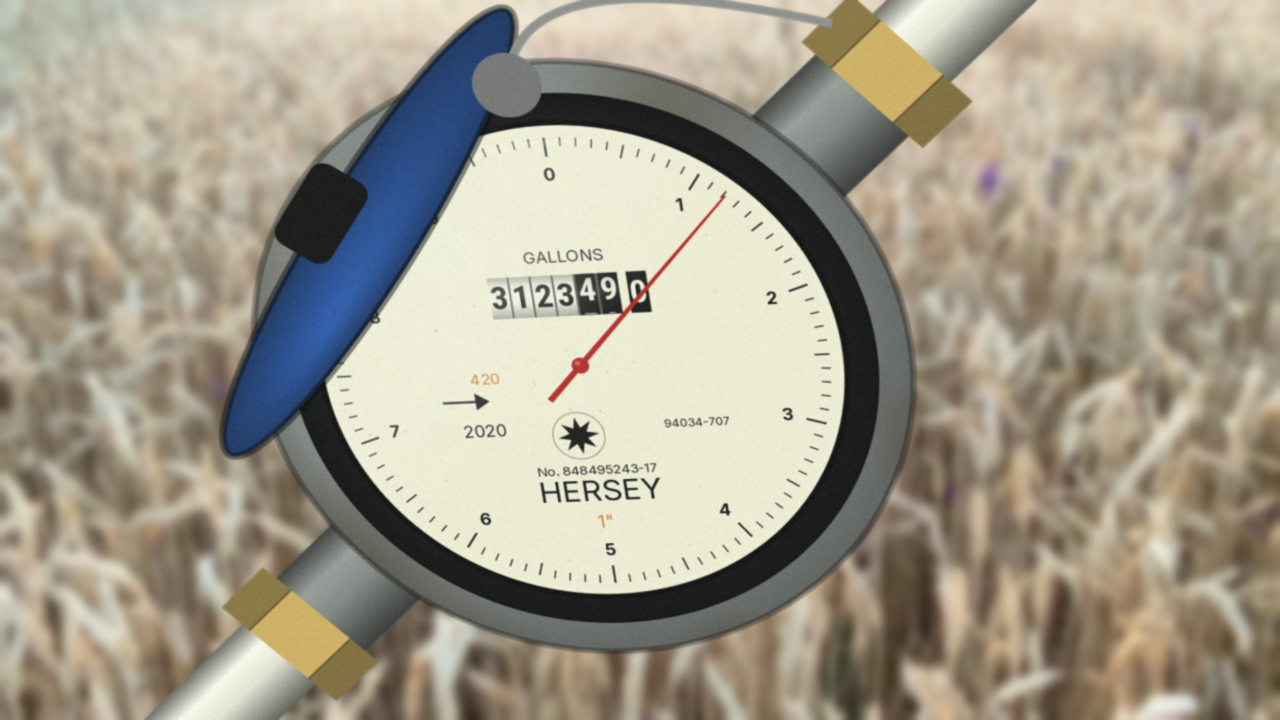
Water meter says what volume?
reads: 3123491.2 gal
